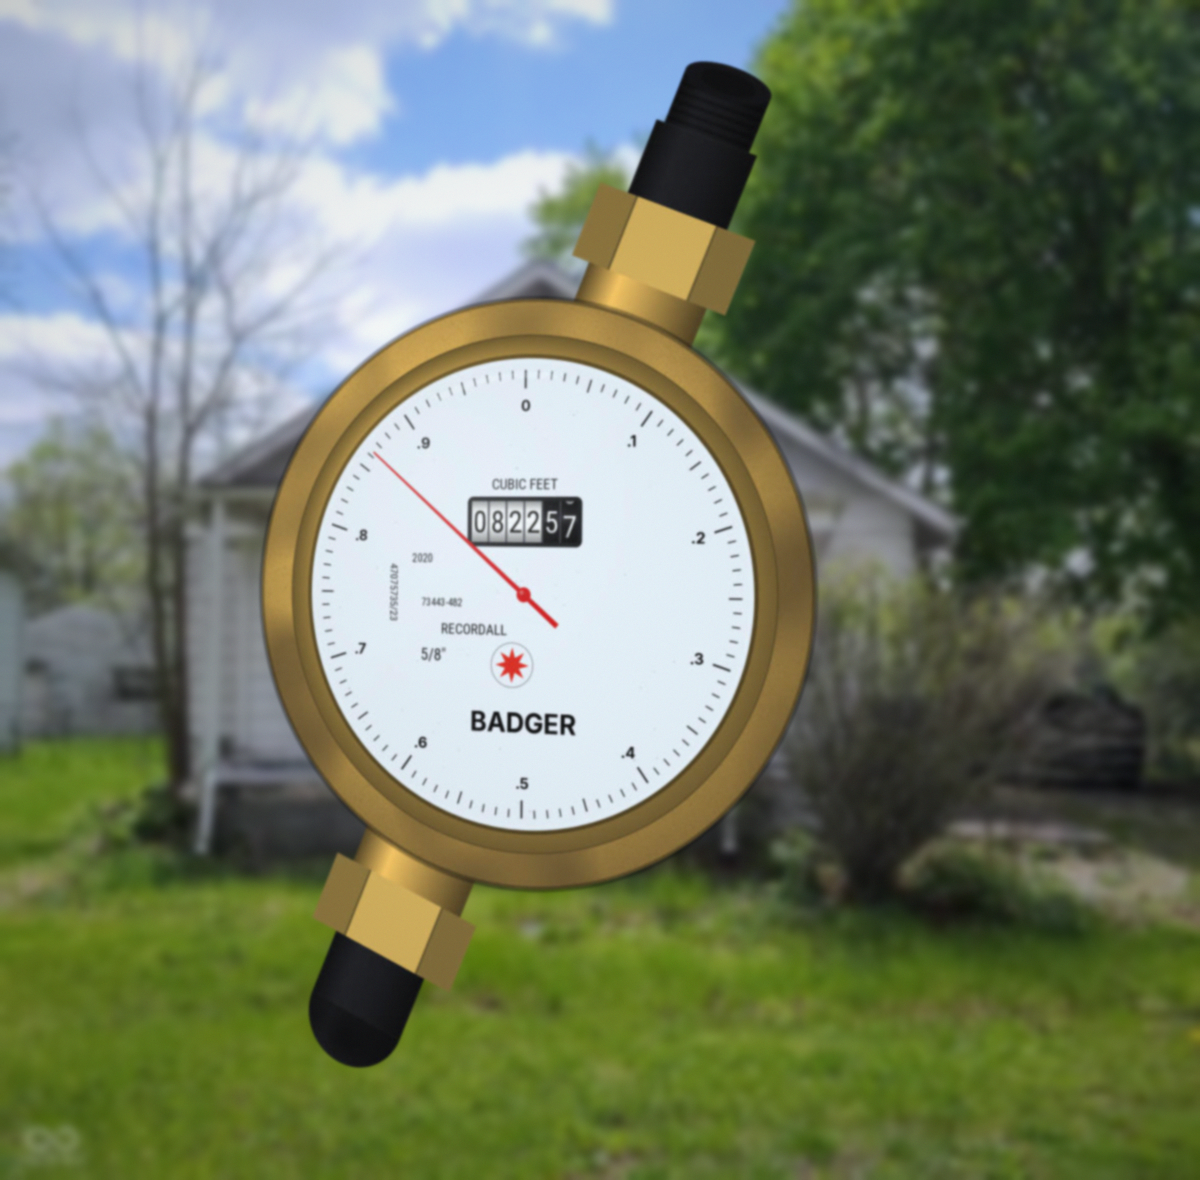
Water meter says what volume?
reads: 82256.86 ft³
